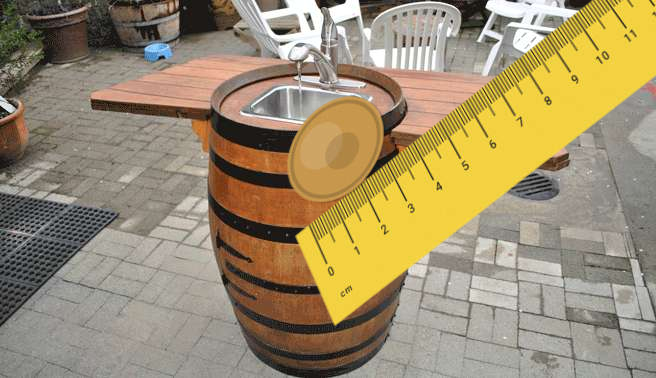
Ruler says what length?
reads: 3.5 cm
